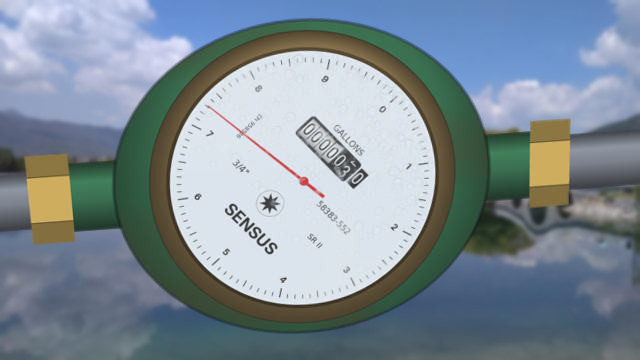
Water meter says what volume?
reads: 27.3 gal
